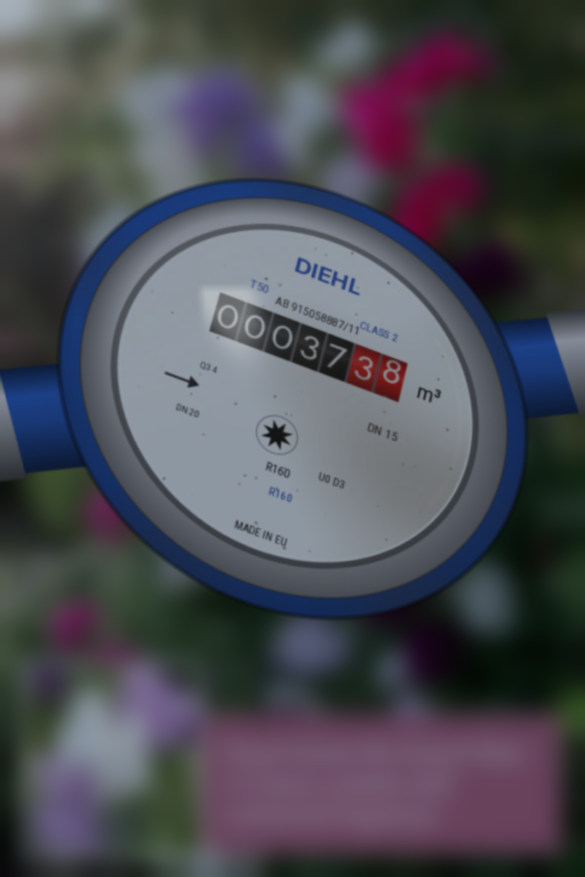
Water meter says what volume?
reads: 37.38 m³
